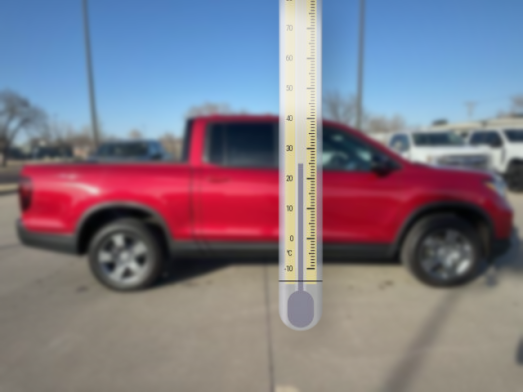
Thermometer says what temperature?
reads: 25 °C
